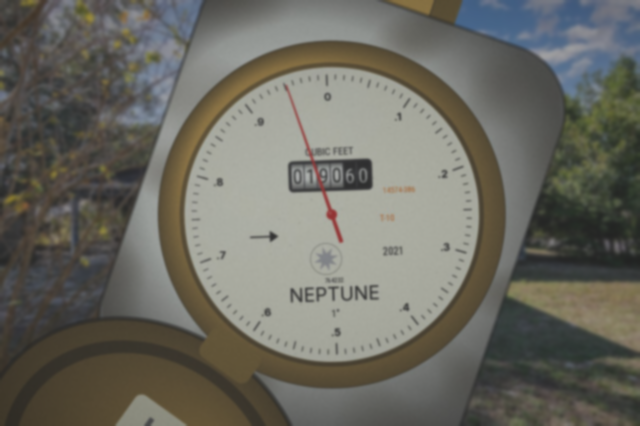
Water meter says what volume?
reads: 19059.95 ft³
